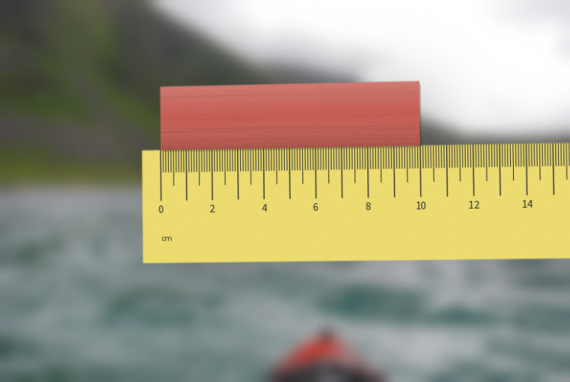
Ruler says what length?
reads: 10 cm
